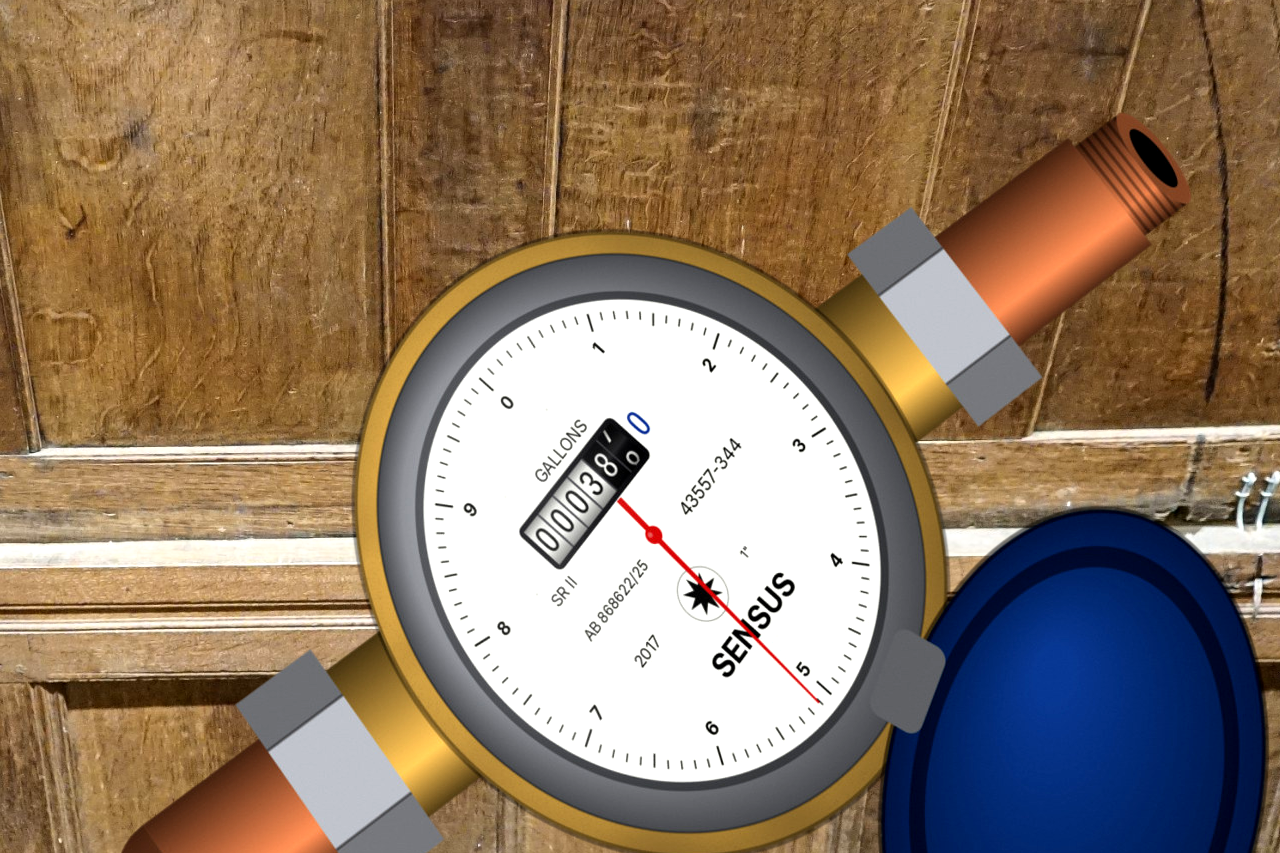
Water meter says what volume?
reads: 3875.1 gal
